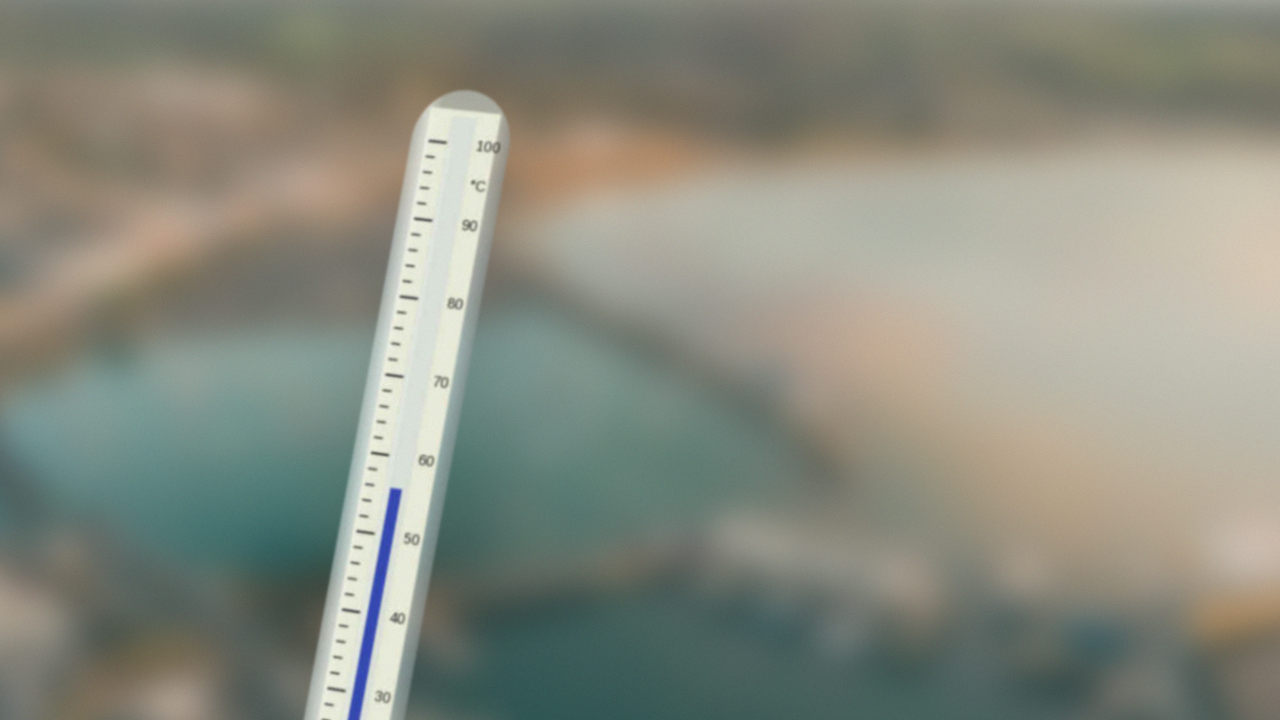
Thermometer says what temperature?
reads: 56 °C
